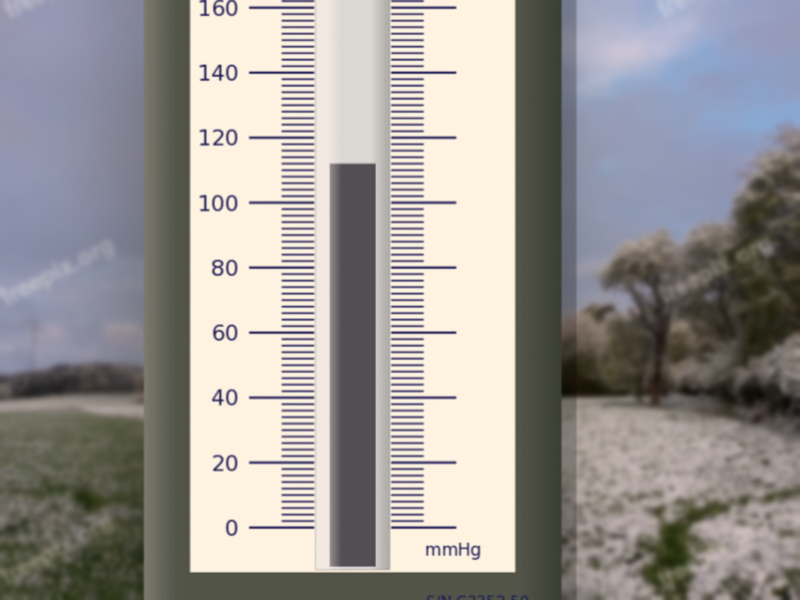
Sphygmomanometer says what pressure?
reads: 112 mmHg
